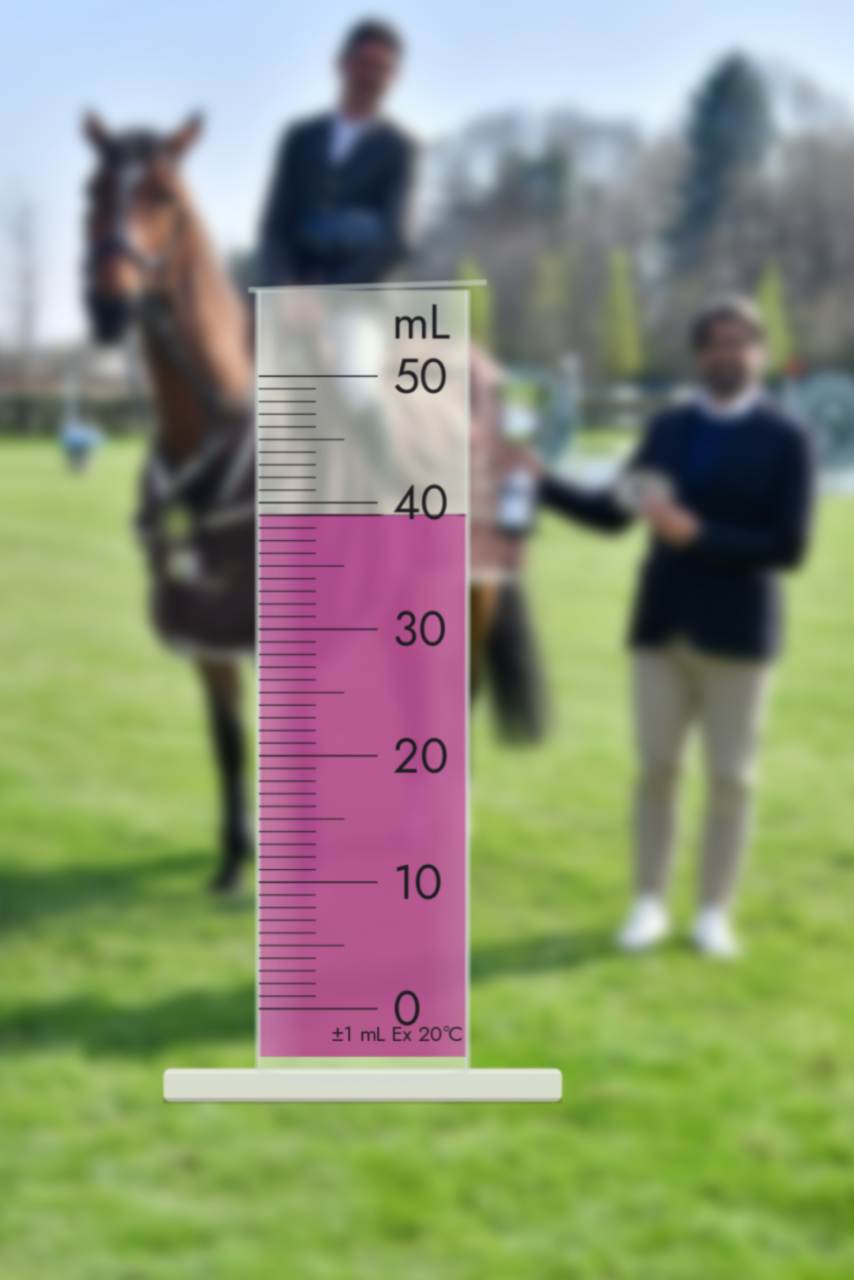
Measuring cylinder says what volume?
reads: 39 mL
